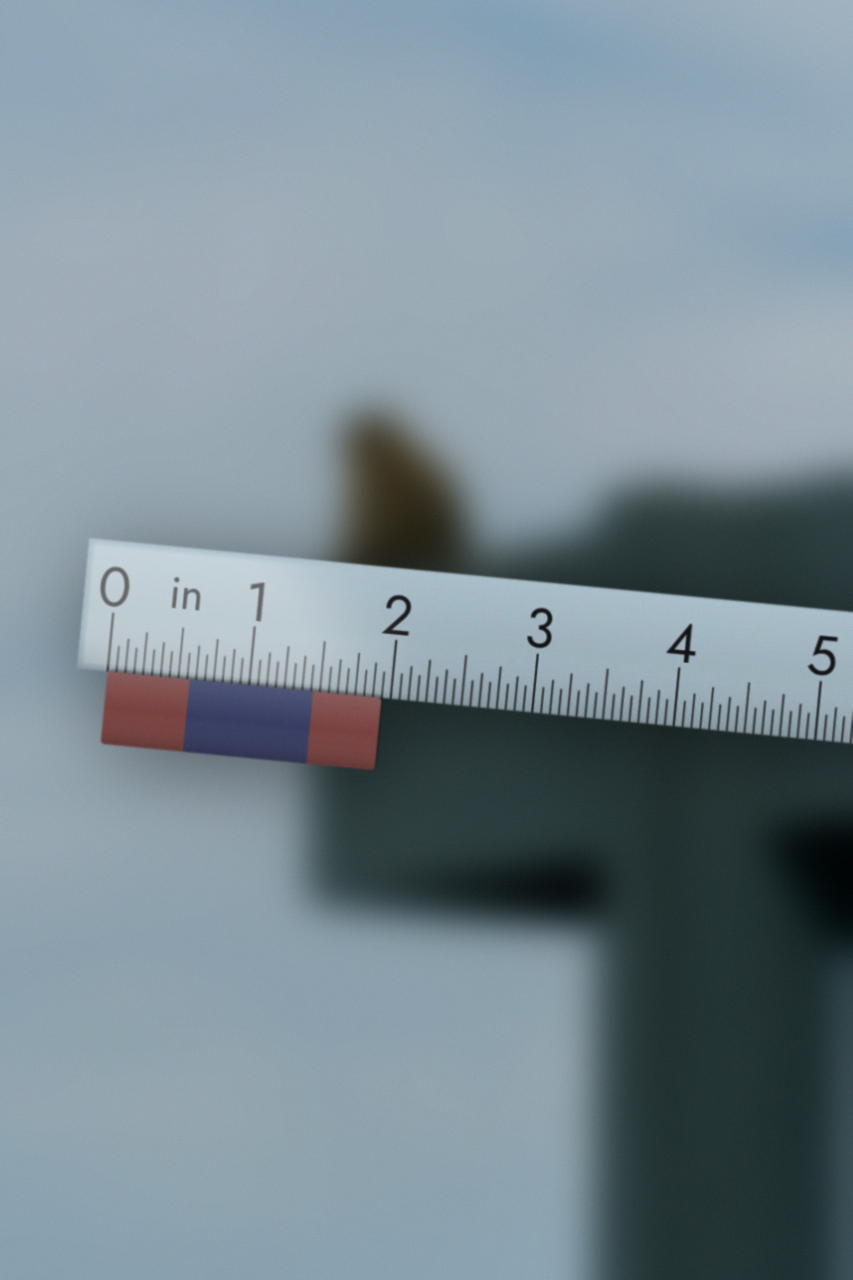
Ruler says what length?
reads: 1.9375 in
